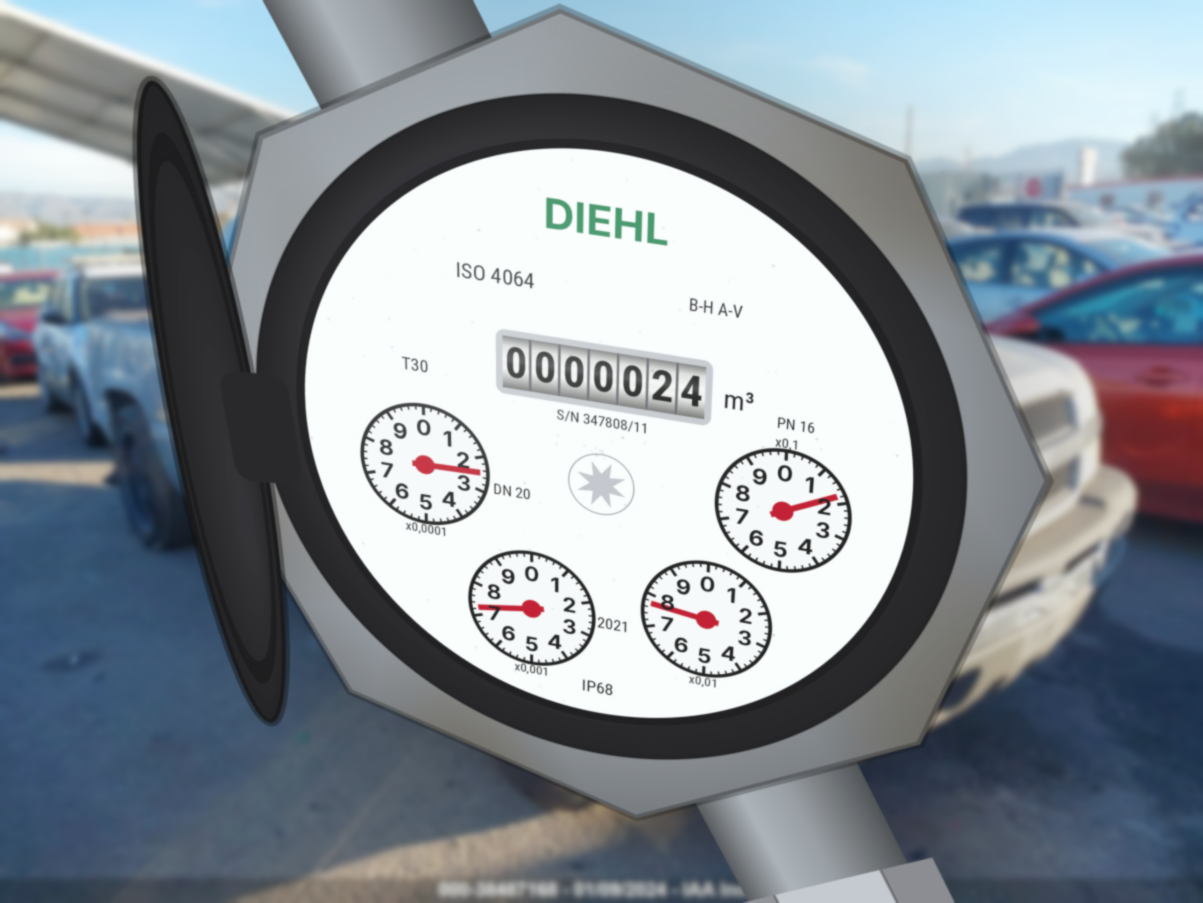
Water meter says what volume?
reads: 24.1772 m³
